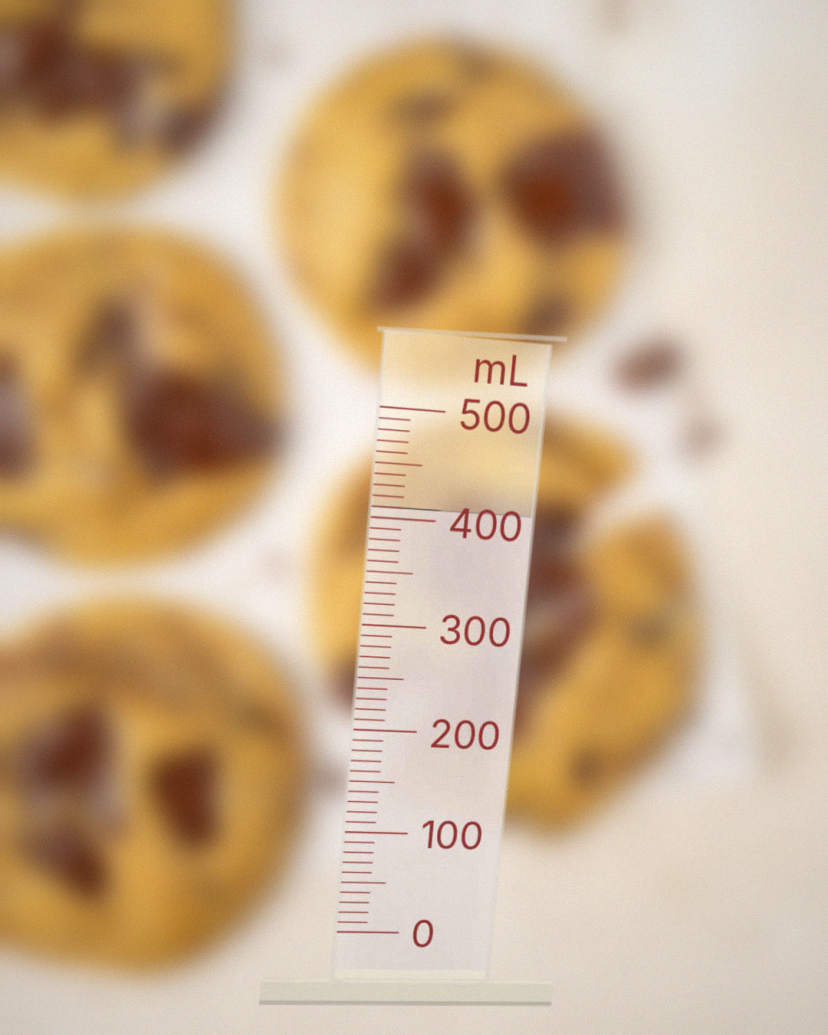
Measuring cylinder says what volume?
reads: 410 mL
